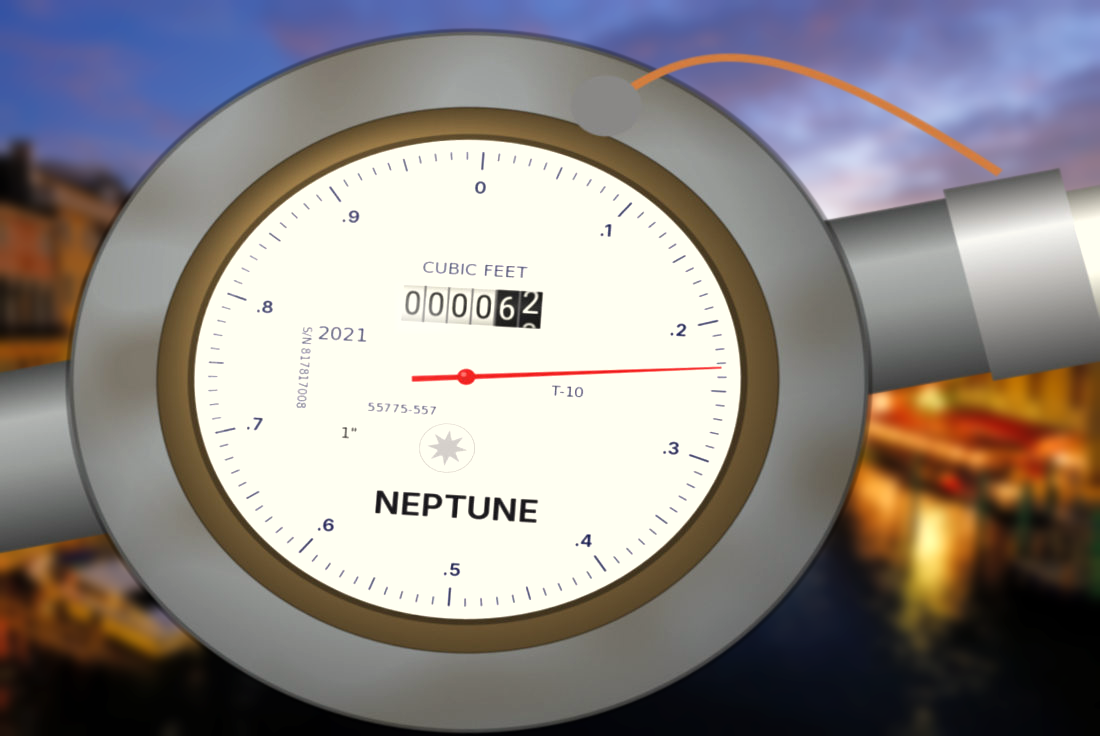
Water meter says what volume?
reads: 62.23 ft³
